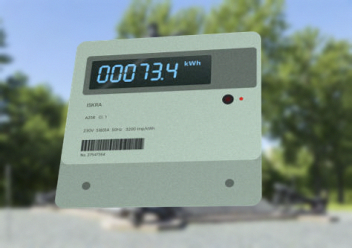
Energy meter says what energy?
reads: 73.4 kWh
